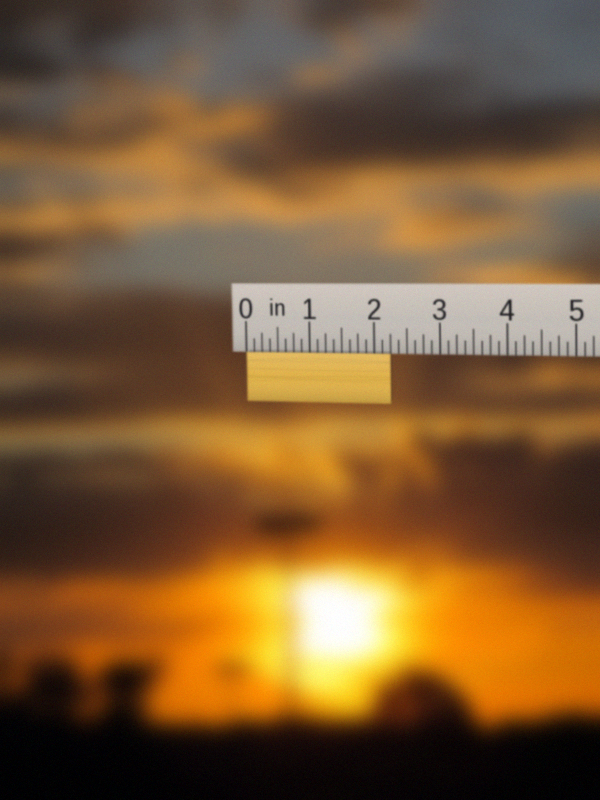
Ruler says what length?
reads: 2.25 in
